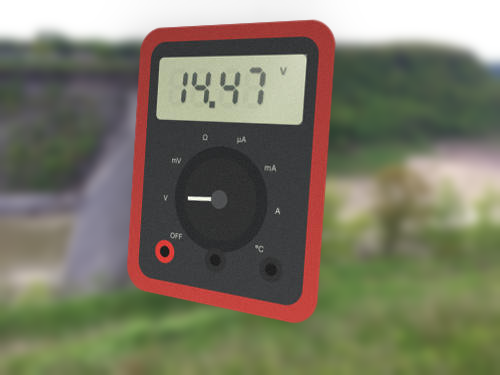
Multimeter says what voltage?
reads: 14.47 V
